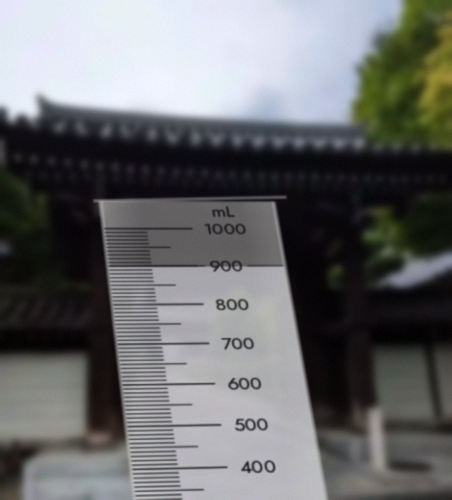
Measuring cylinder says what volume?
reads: 900 mL
